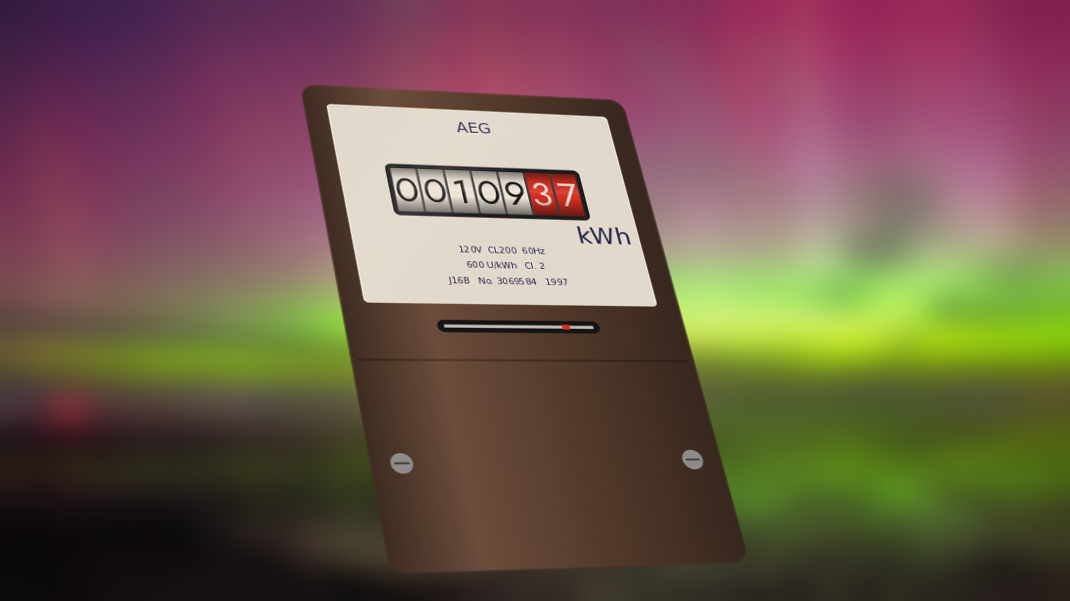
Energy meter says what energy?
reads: 109.37 kWh
